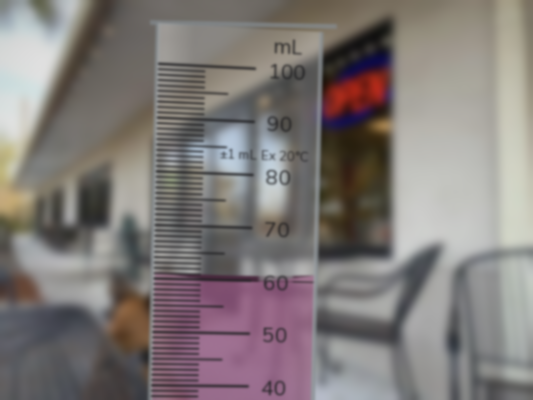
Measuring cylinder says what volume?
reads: 60 mL
